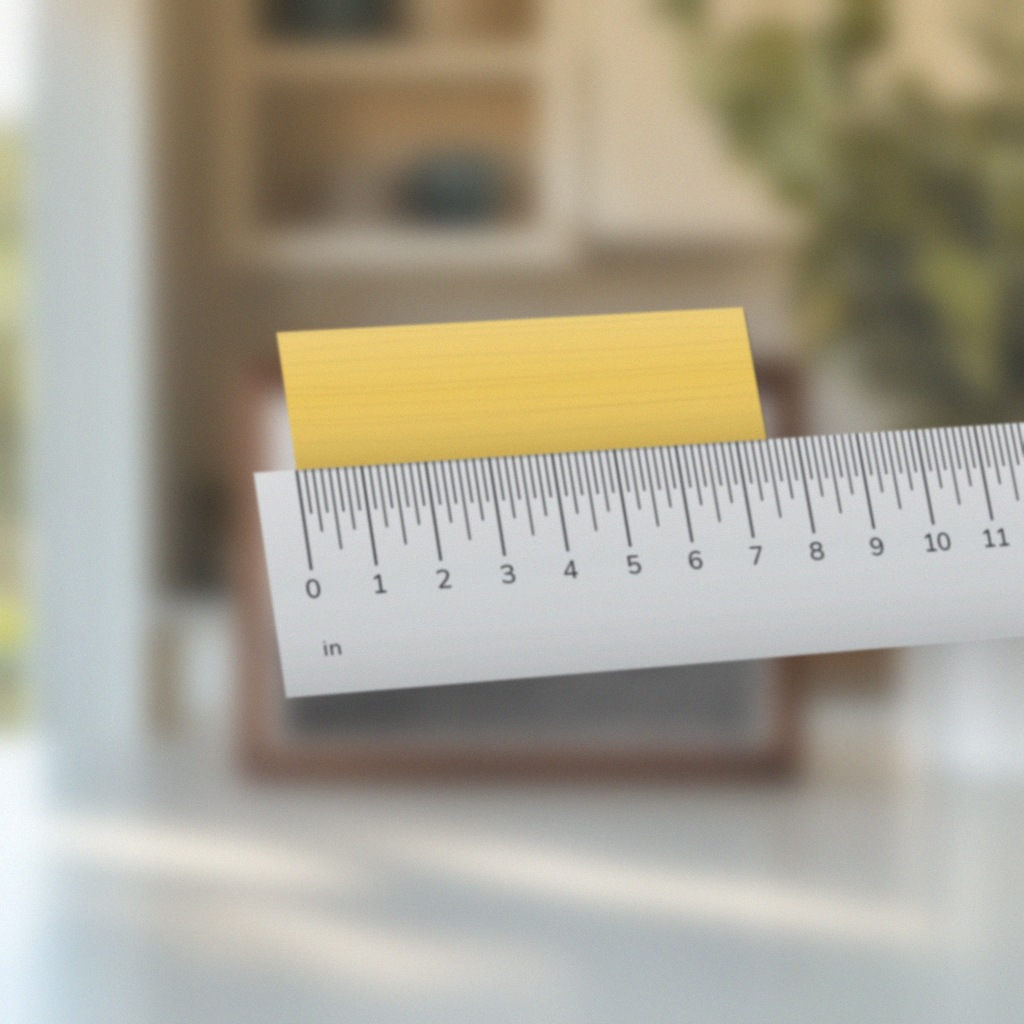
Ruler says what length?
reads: 7.5 in
